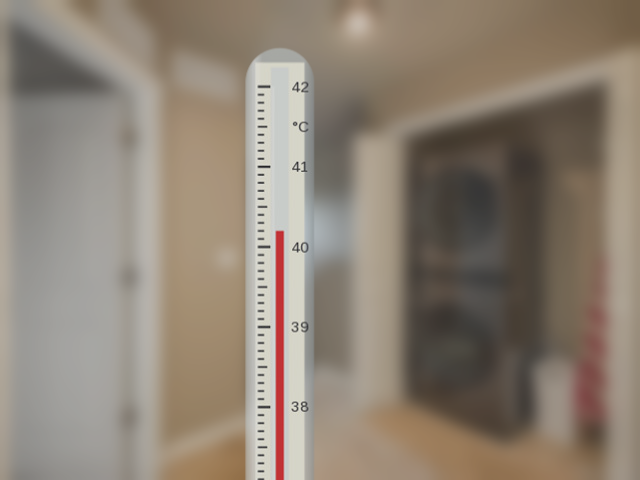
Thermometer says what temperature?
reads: 40.2 °C
